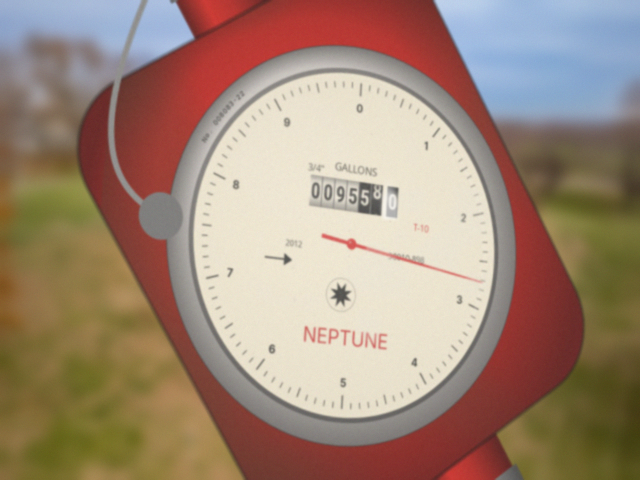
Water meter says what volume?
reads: 95582.7 gal
